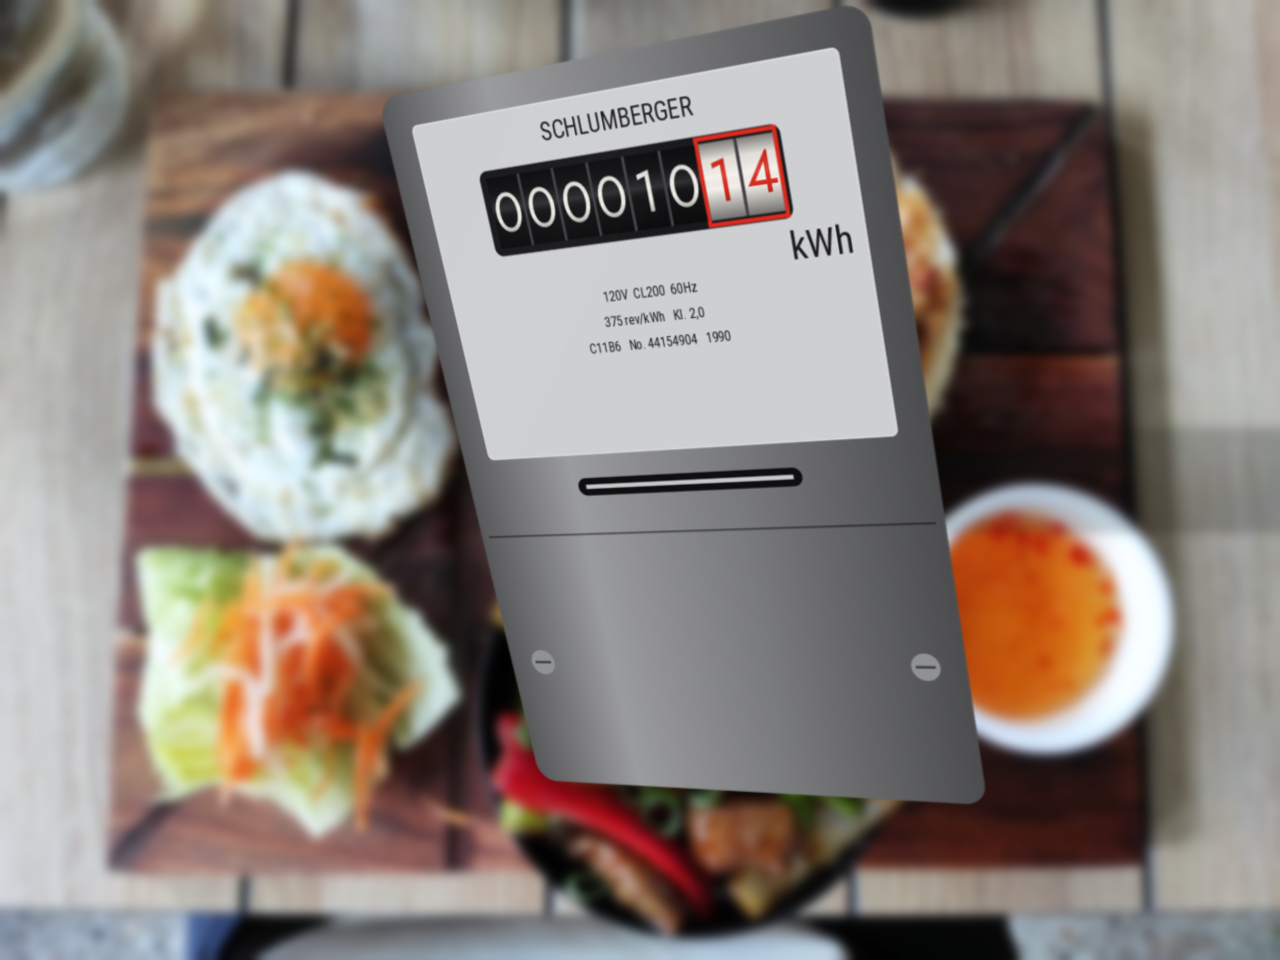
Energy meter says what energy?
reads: 10.14 kWh
